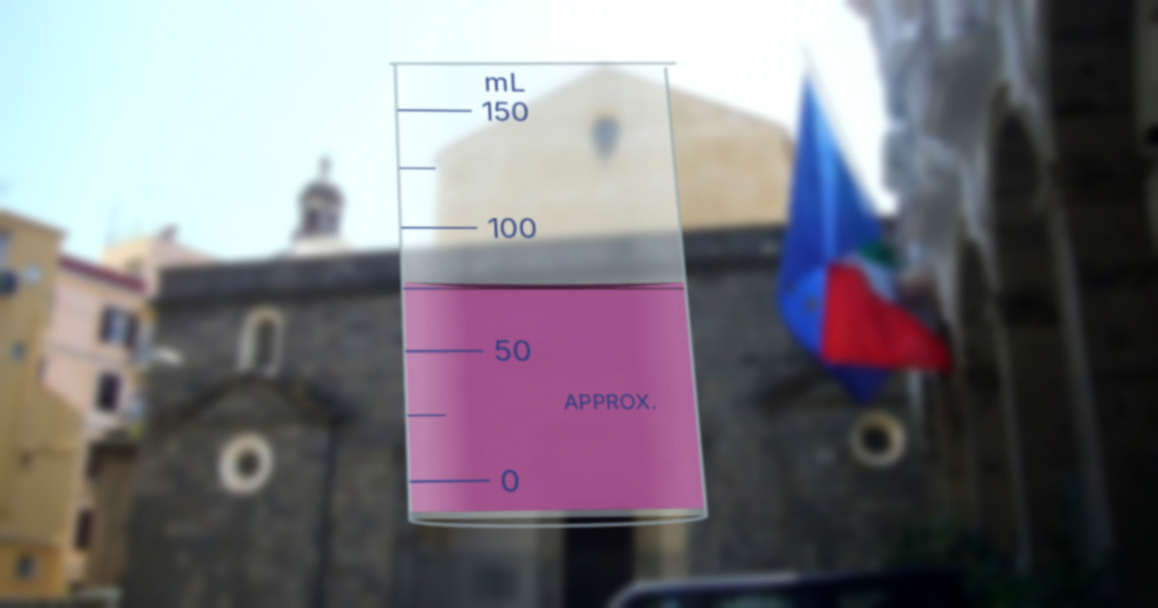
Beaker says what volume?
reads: 75 mL
